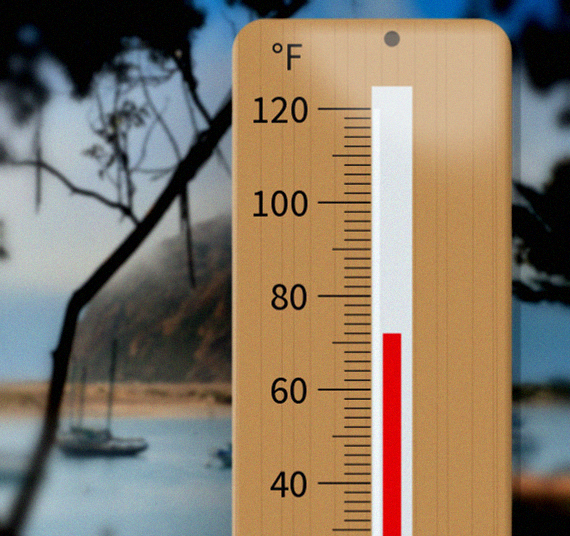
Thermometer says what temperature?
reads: 72 °F
